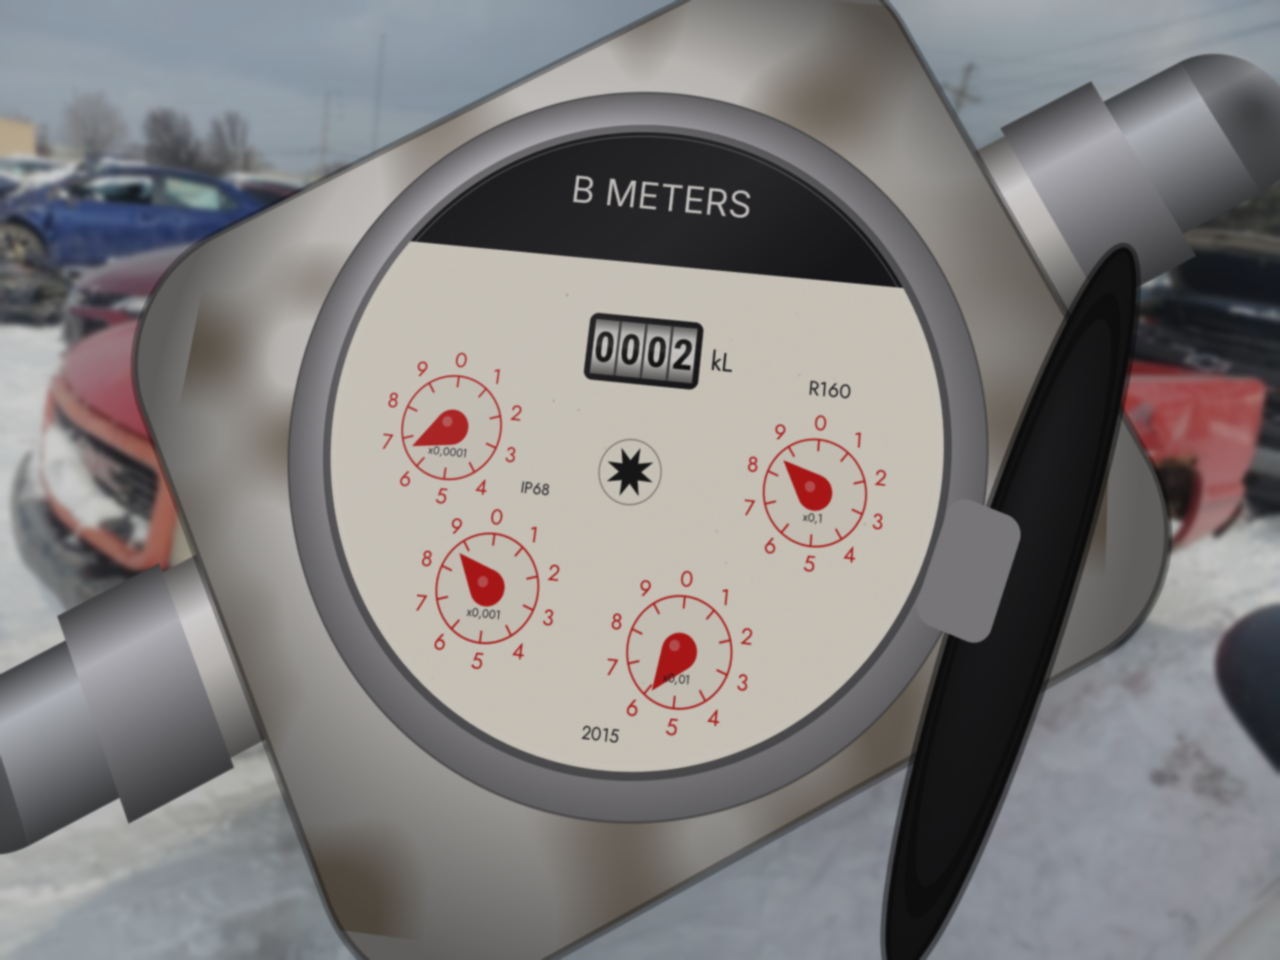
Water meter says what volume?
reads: 2.8586 kL
